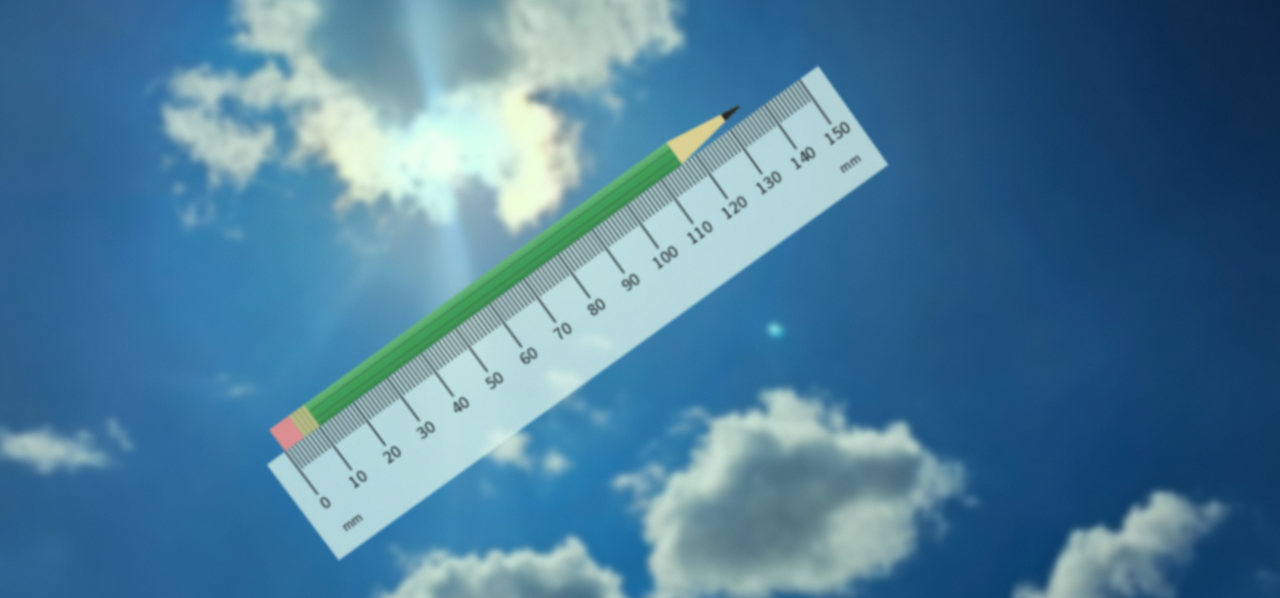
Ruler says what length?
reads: 135 mm
